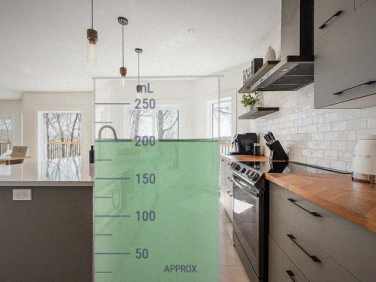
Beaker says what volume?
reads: 200 mL
